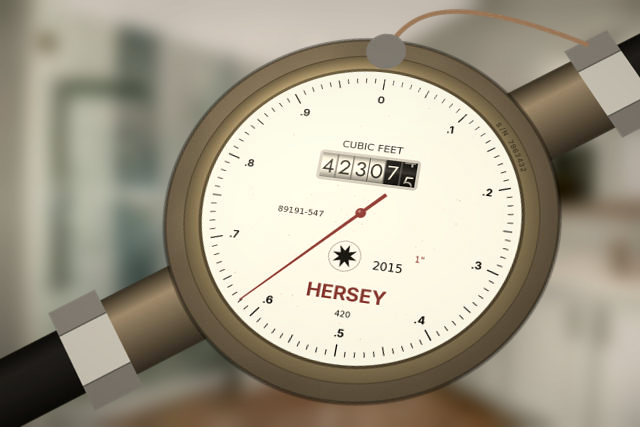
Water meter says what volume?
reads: 423074.62 ft³
